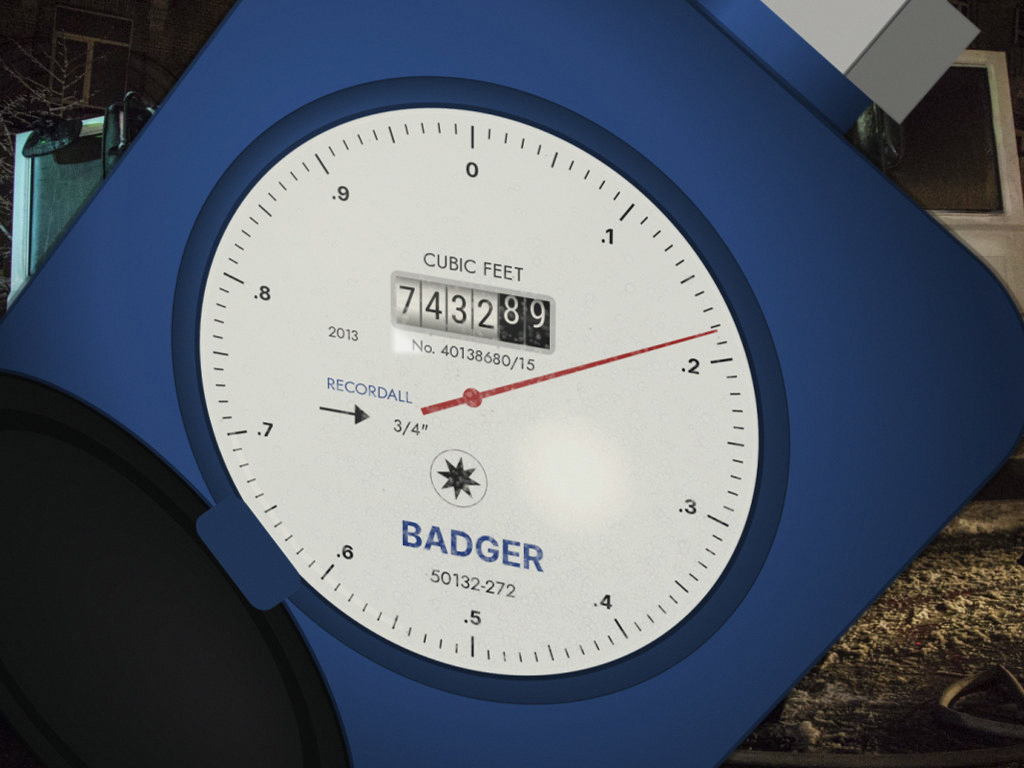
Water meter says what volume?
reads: 743289.18 ft³
